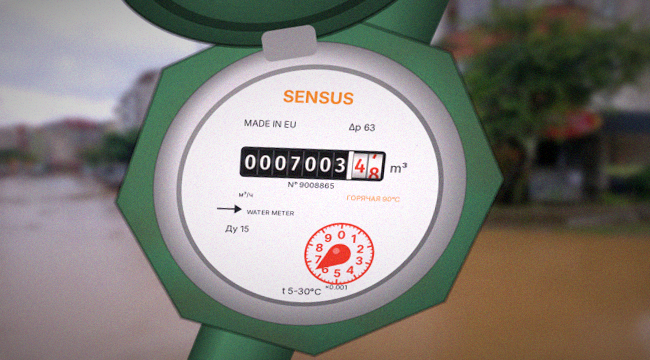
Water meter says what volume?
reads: 7003.476 m³
